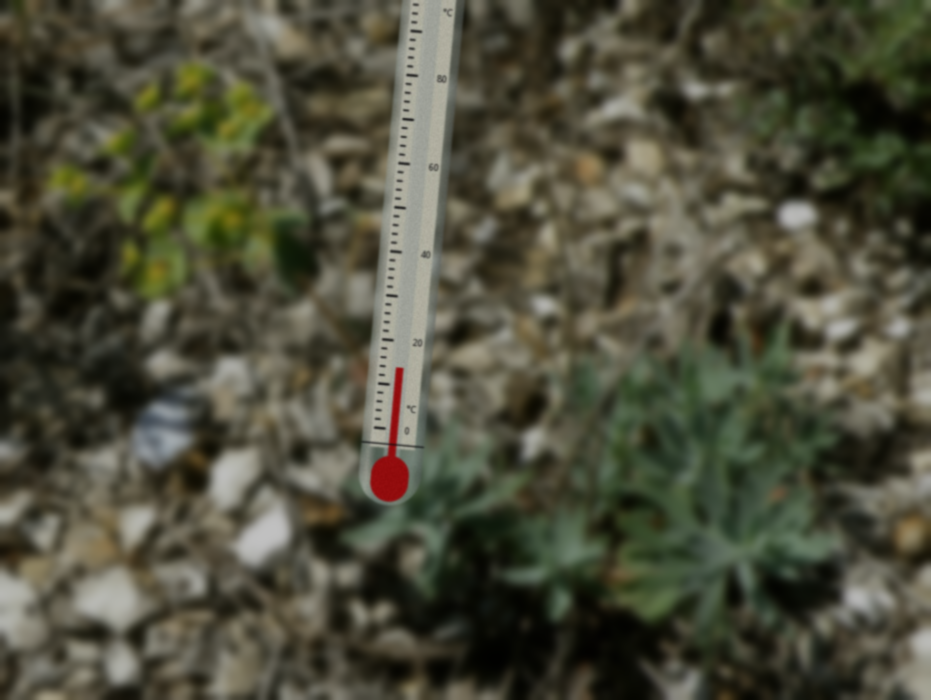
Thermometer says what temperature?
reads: 14 °C
